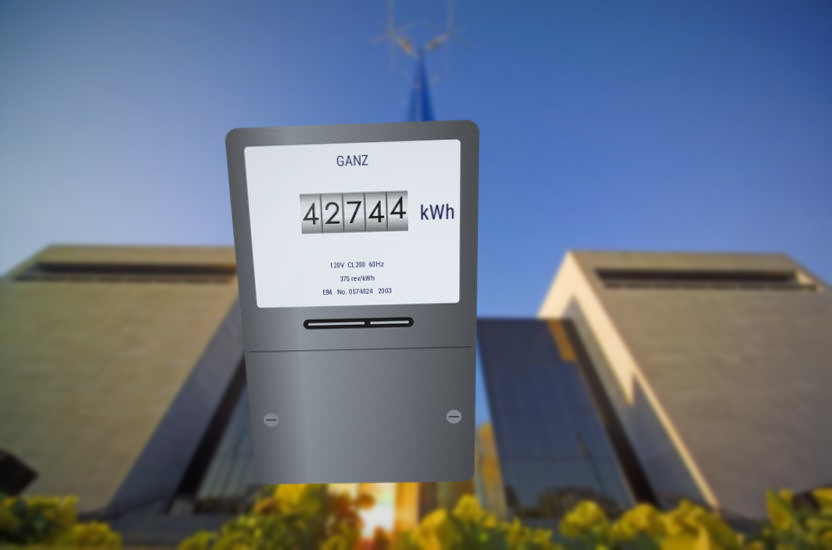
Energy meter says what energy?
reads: 42744 kWh
